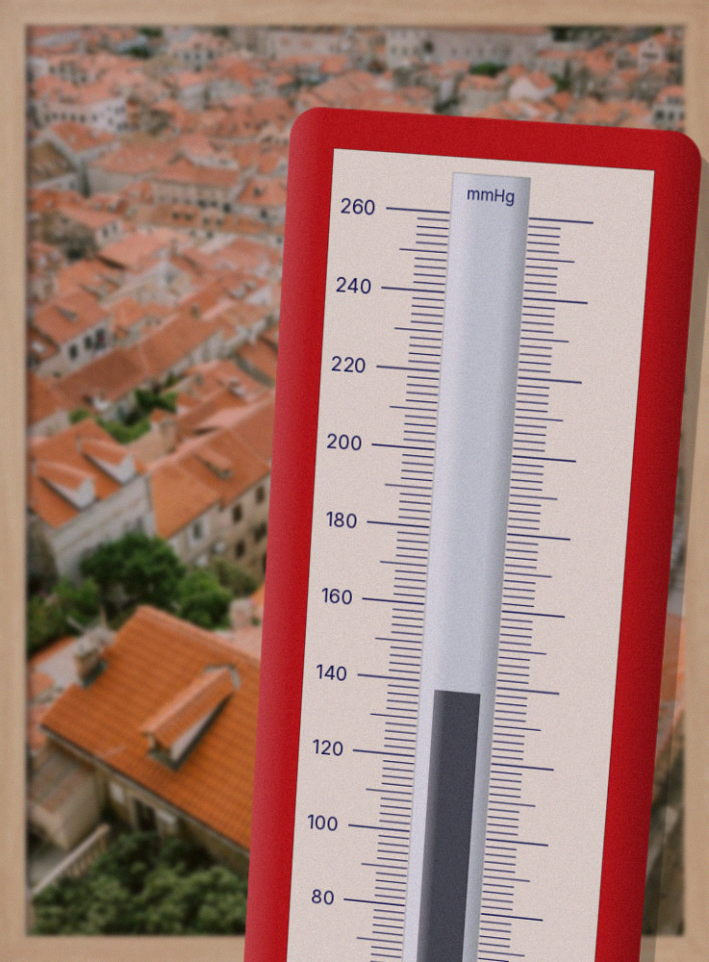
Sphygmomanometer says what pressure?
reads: 138 mmHg
